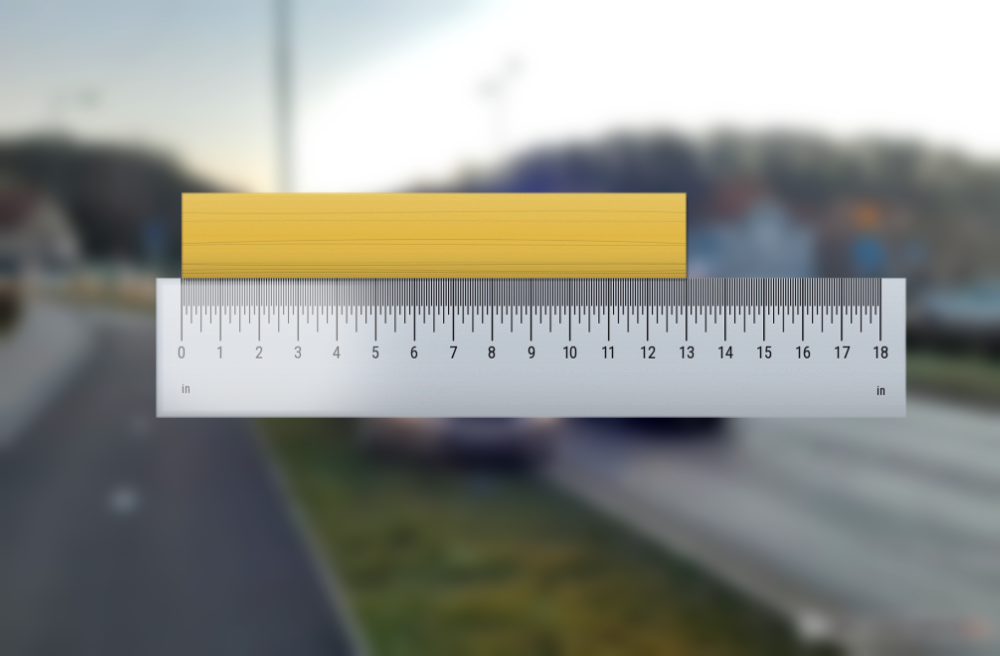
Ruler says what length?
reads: 13 in
